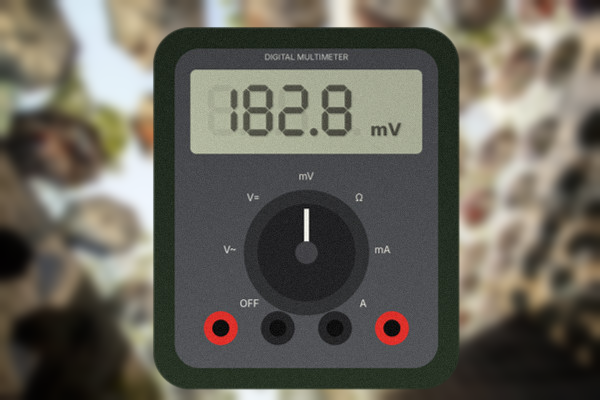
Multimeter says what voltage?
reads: 182.8 mV
